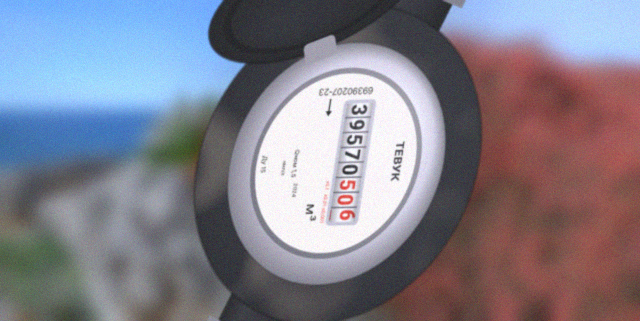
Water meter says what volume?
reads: 39570.506 m³
